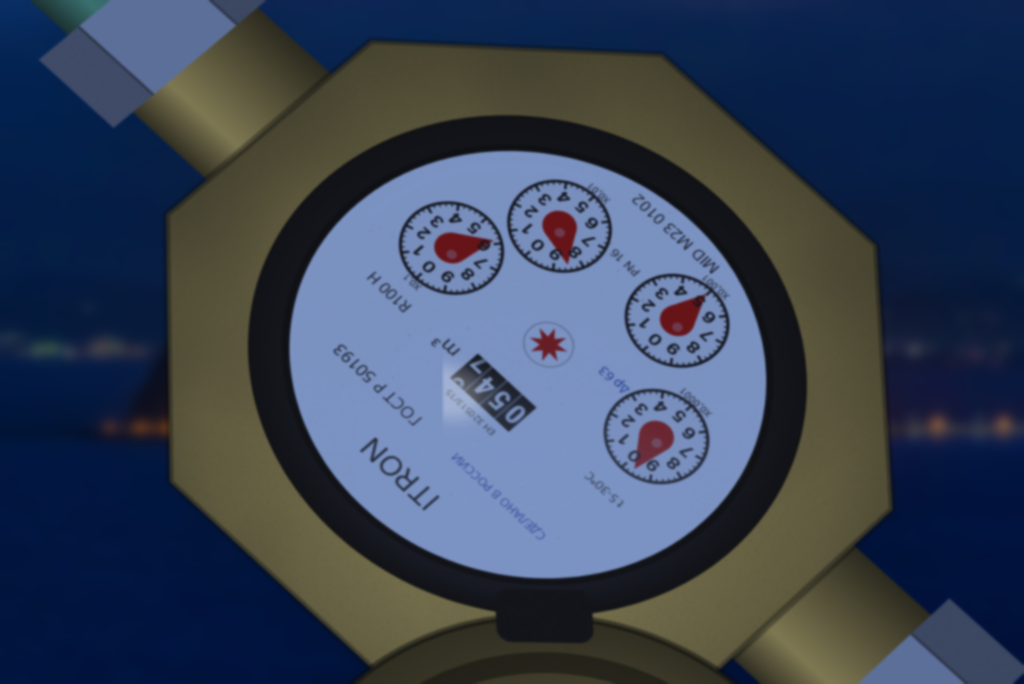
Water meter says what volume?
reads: 546.5849 m³
